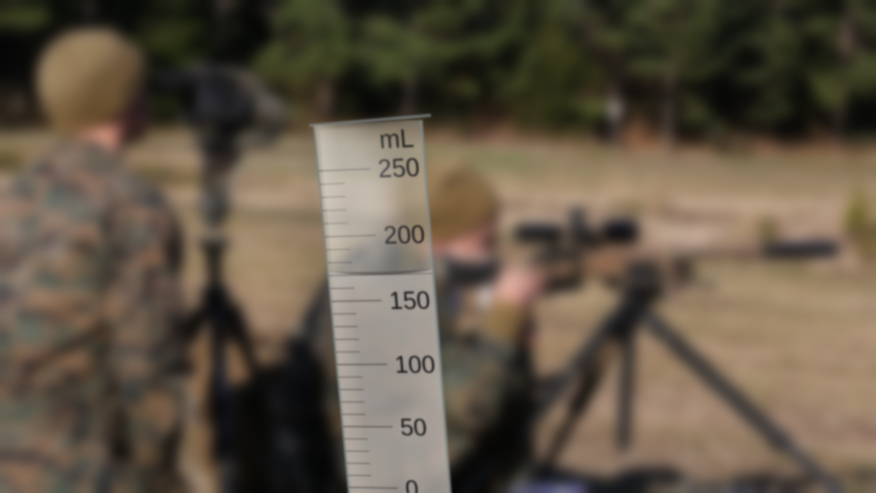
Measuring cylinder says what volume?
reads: 170 mL
